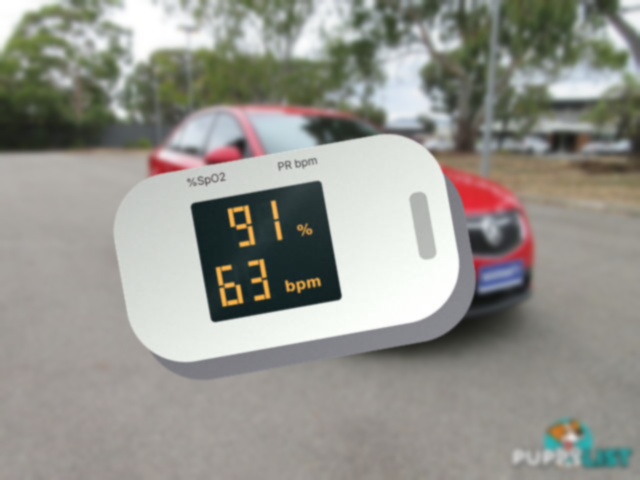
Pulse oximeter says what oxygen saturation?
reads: 91 %
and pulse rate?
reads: 63 bpm
